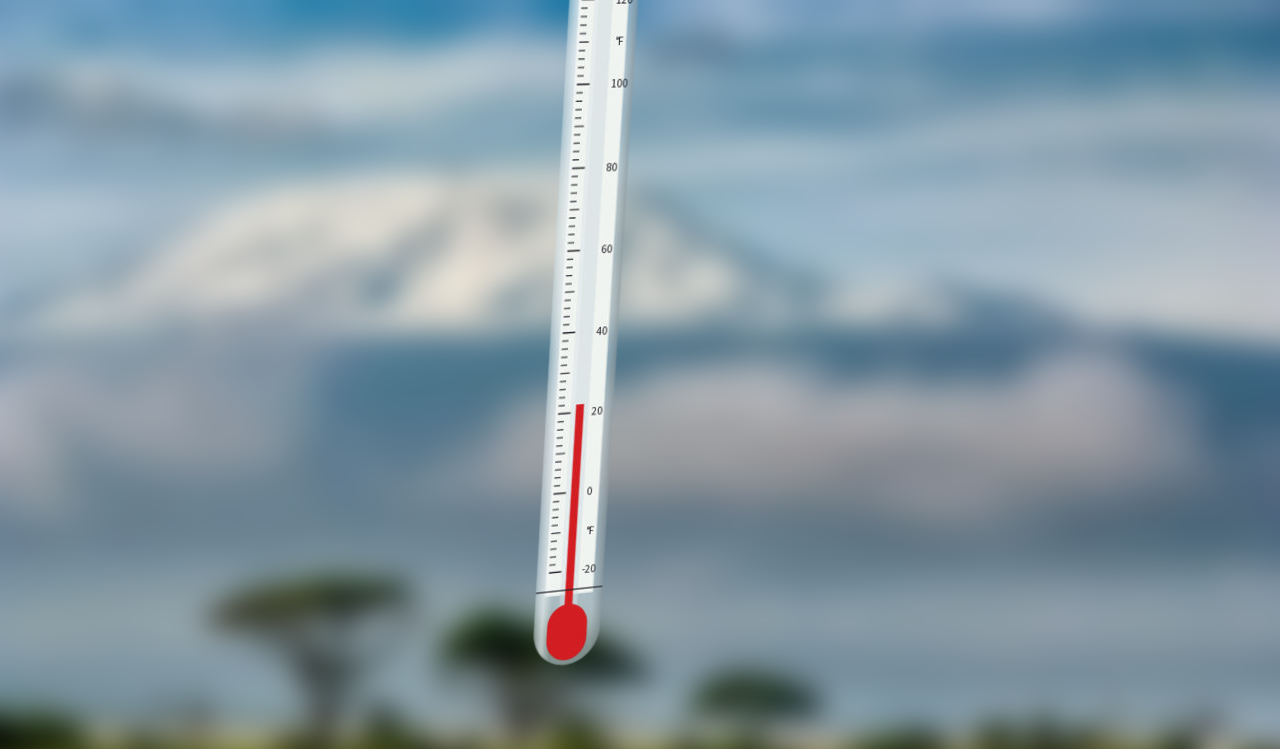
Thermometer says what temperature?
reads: 22 °F
